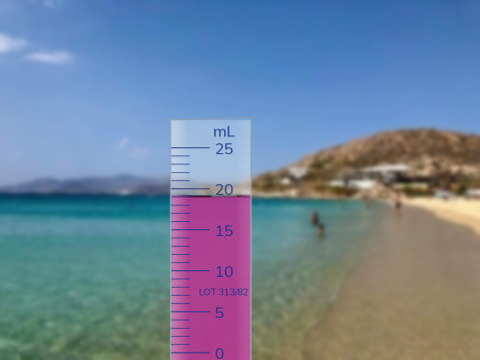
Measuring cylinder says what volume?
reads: 19 mL
